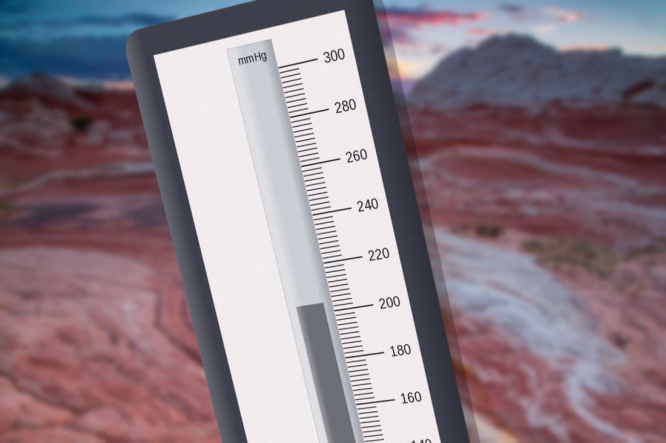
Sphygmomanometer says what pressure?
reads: 204 mmHg
